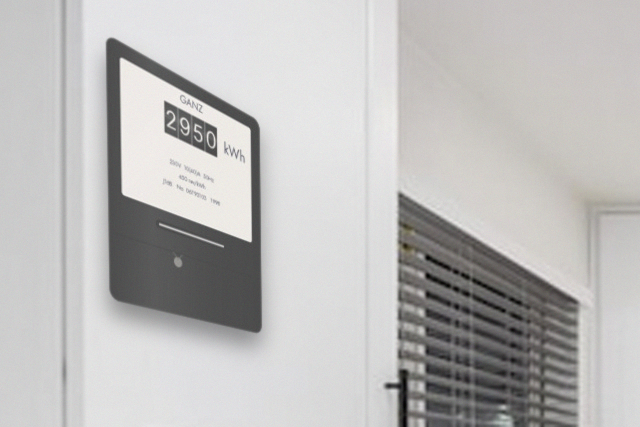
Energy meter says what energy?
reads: 2950 kWh
